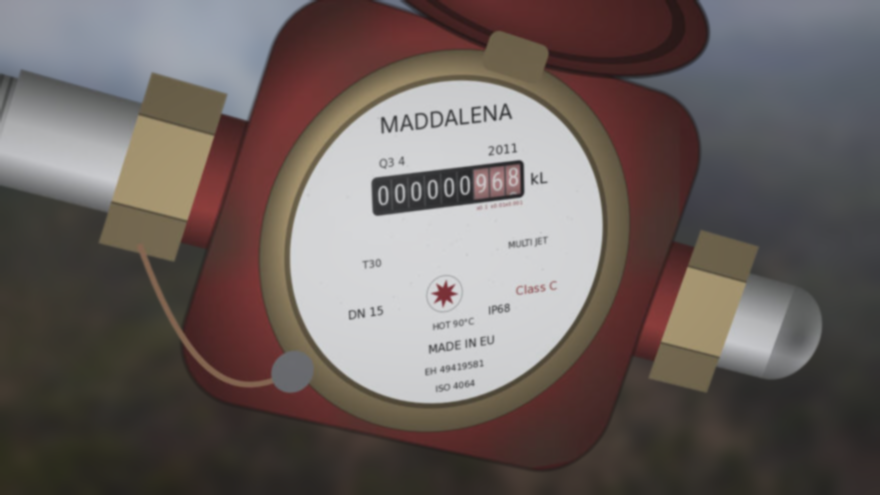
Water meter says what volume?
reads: 0.968 kL
